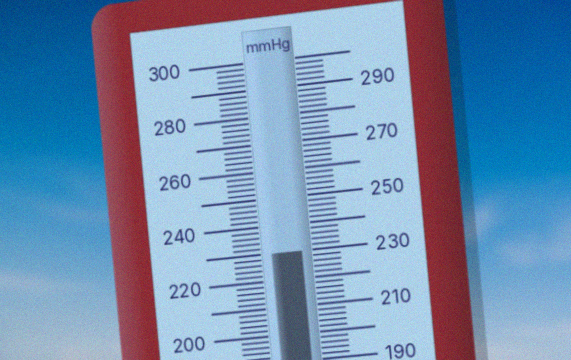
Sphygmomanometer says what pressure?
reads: 230 mmHg
